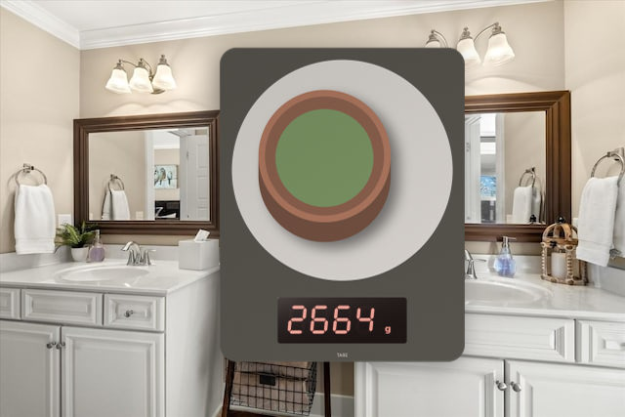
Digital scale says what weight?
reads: 2664 g
